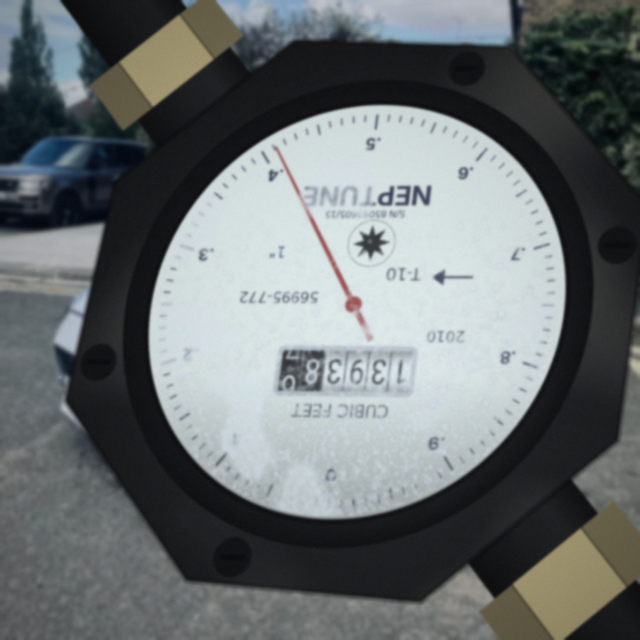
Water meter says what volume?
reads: 139386.41 ft³
